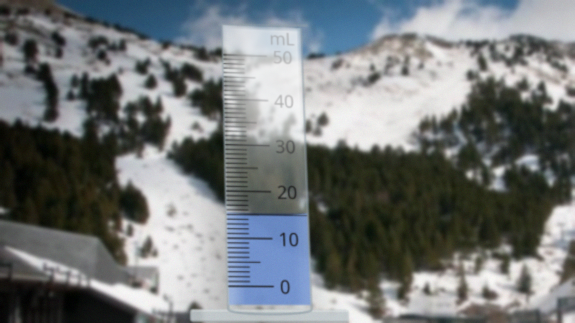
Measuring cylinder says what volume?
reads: 15 mL
